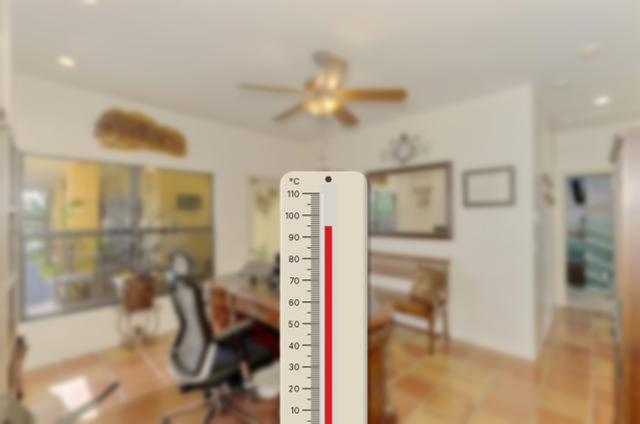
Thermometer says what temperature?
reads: 95 °C
